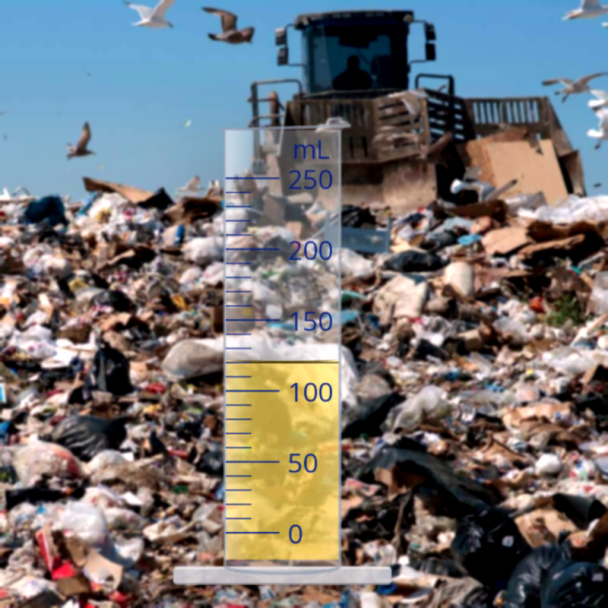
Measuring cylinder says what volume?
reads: 120 mL
